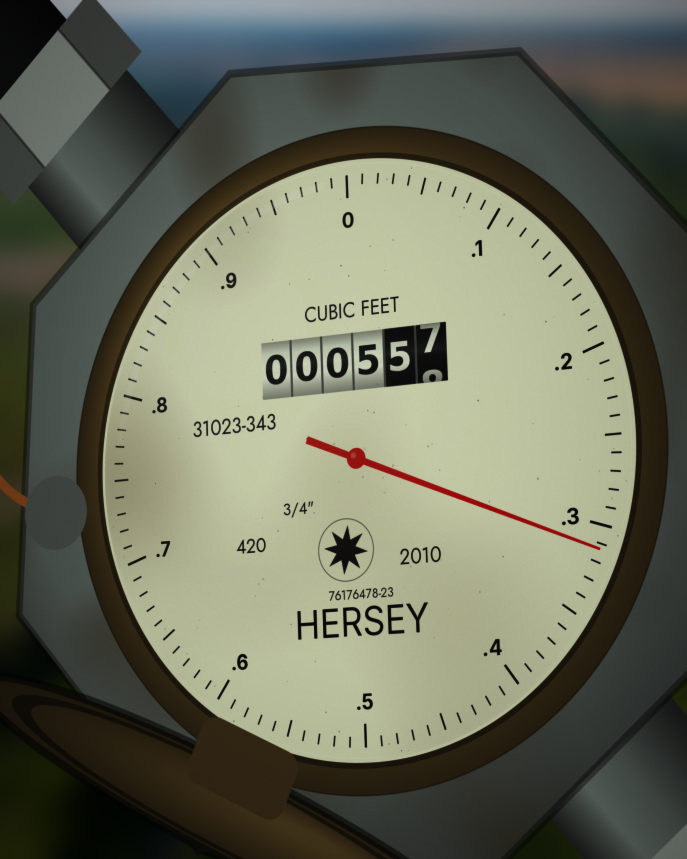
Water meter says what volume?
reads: 557.31 ft³
